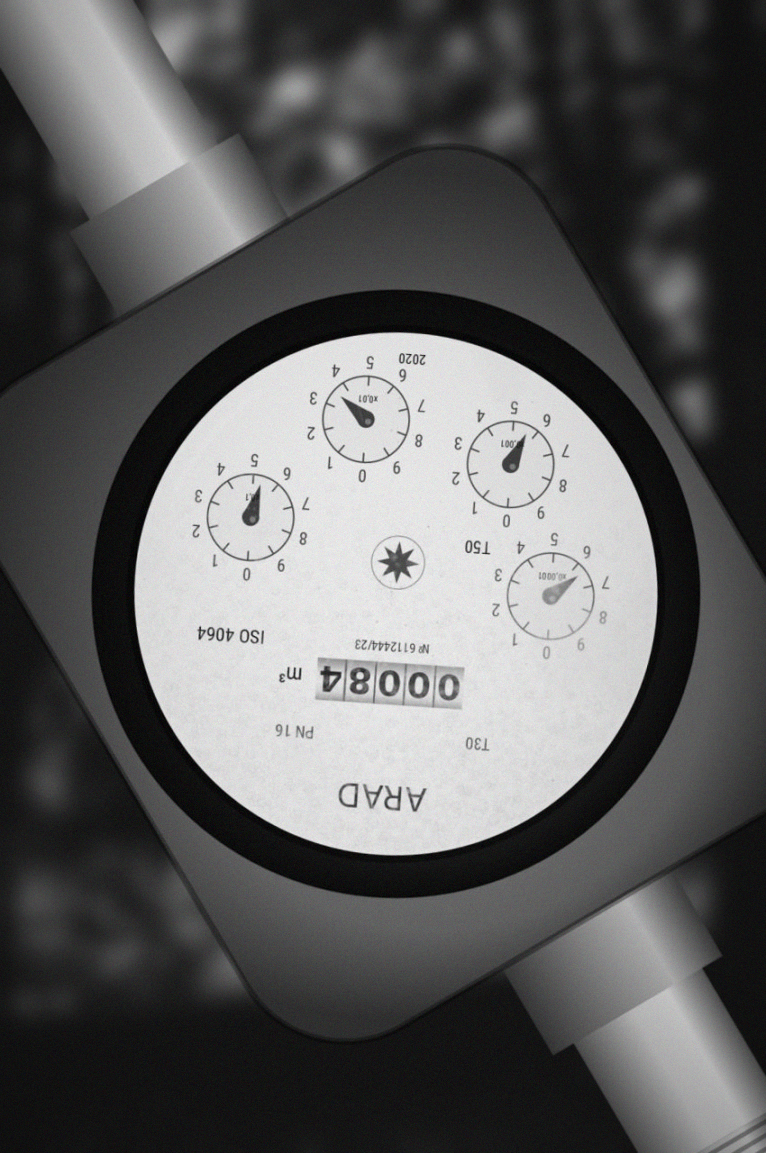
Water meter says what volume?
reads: 84.5356 m³
